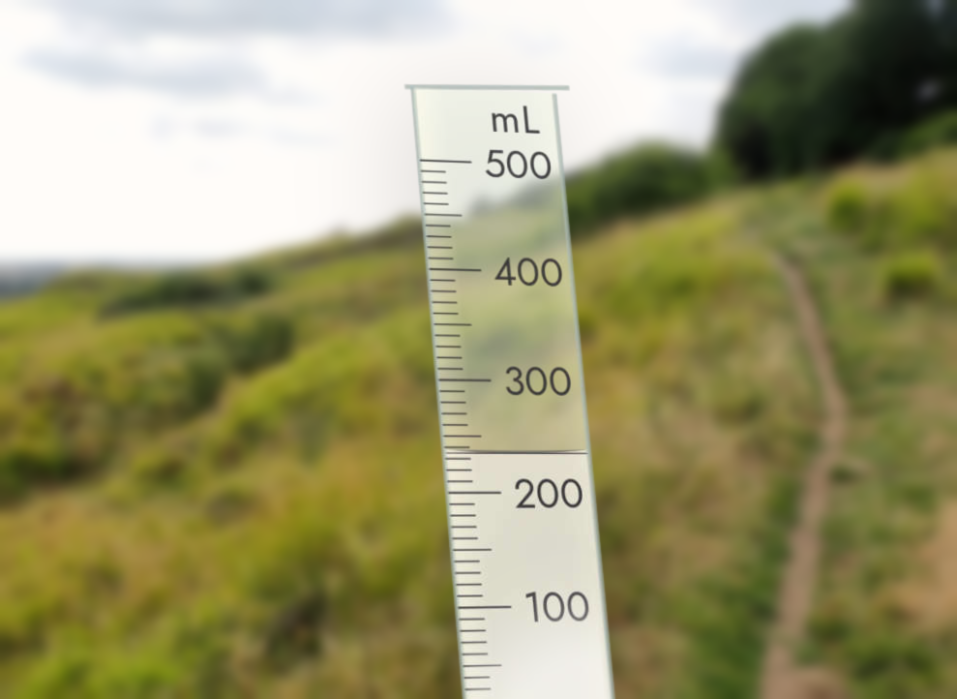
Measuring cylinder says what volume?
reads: 235 mL
